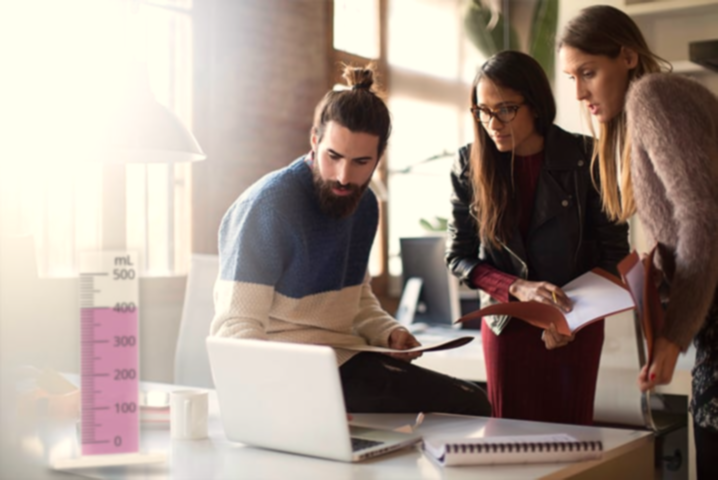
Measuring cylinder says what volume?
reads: 400 mL
